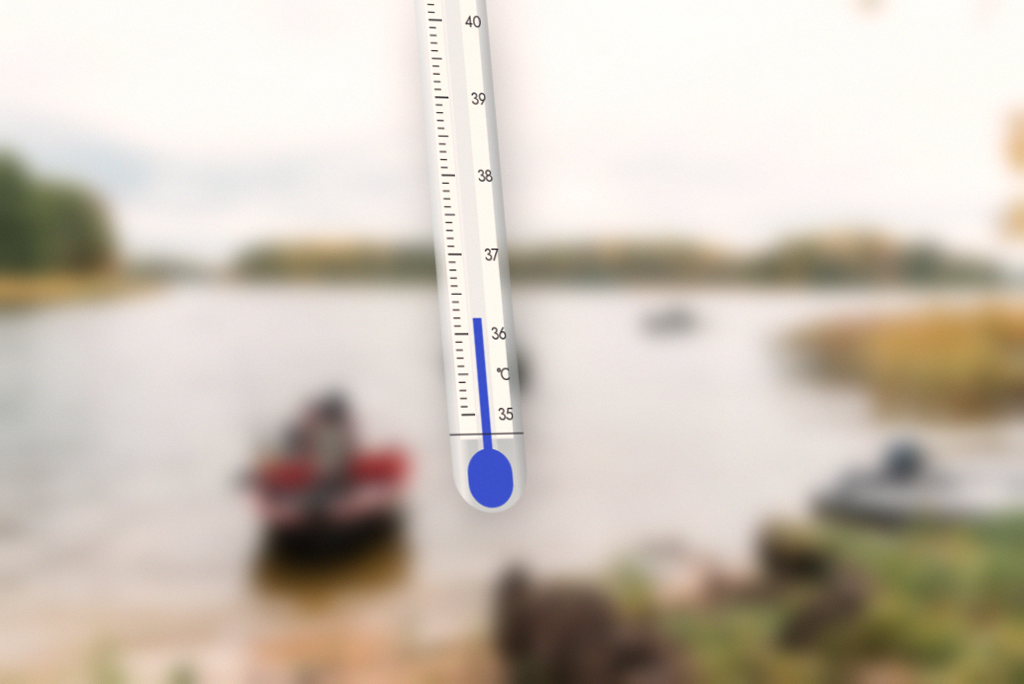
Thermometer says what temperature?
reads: 36.2 °C
